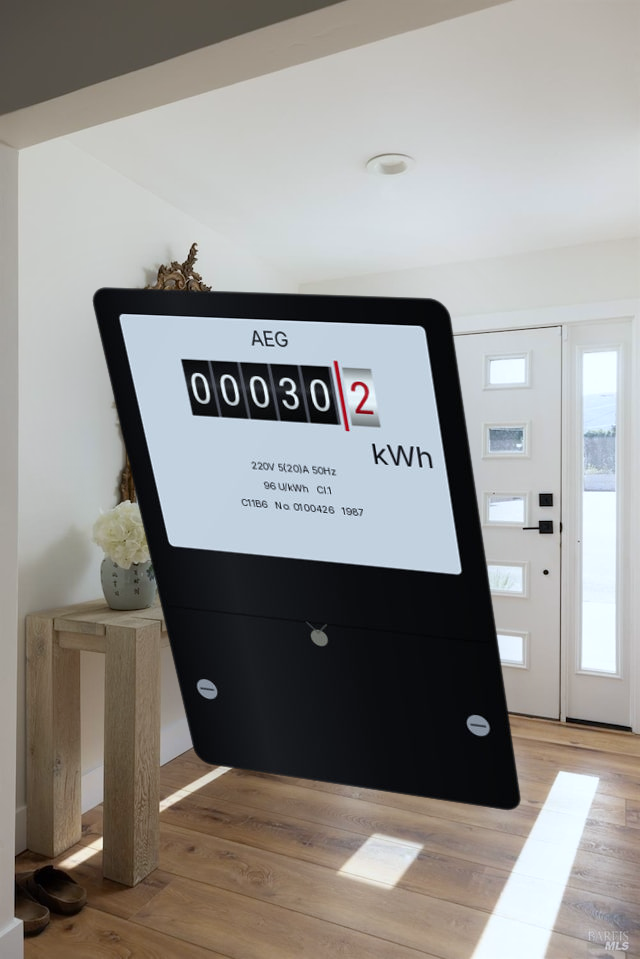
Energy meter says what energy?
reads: 30.2 kWh
